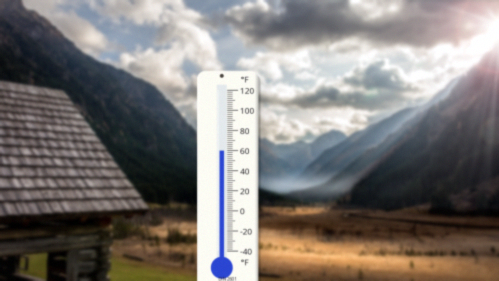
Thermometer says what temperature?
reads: 60 °F
